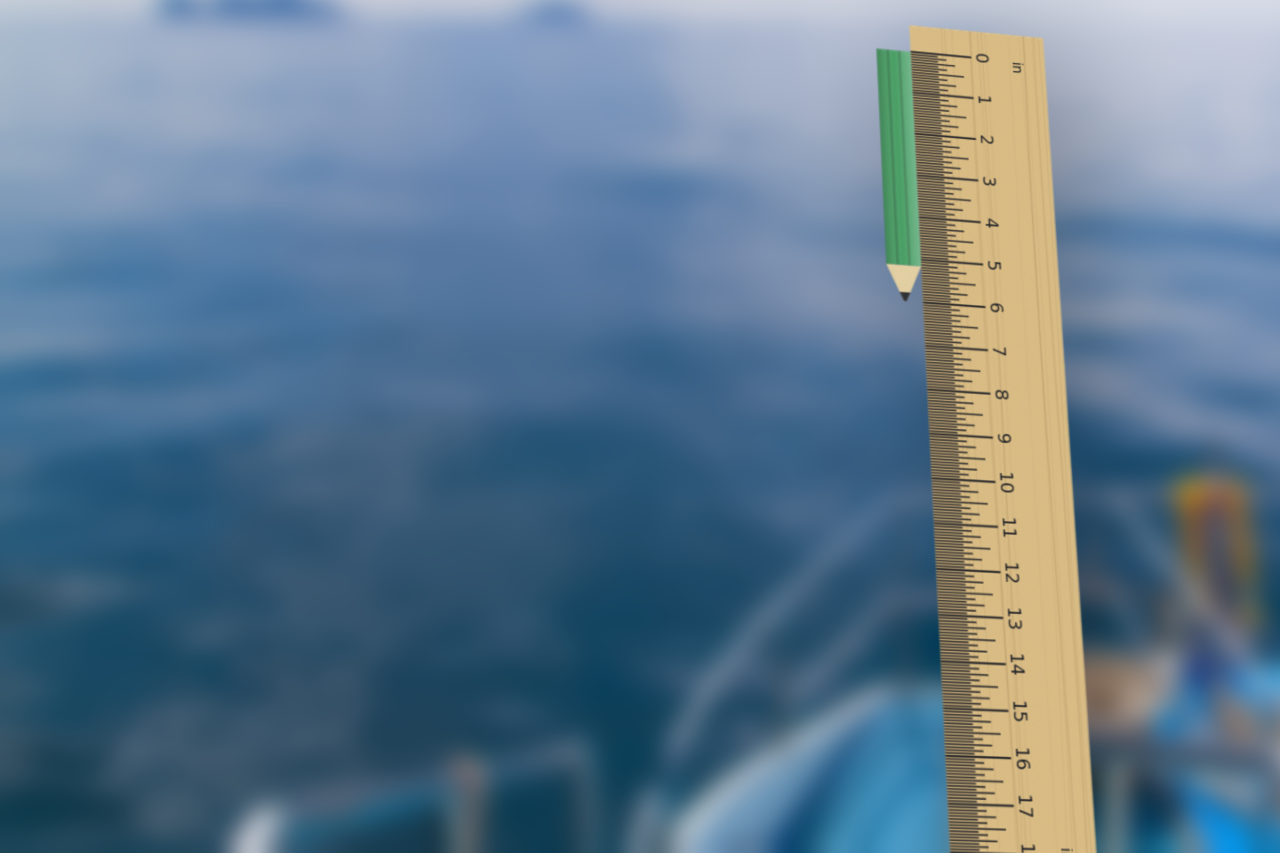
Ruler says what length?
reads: 6 in
